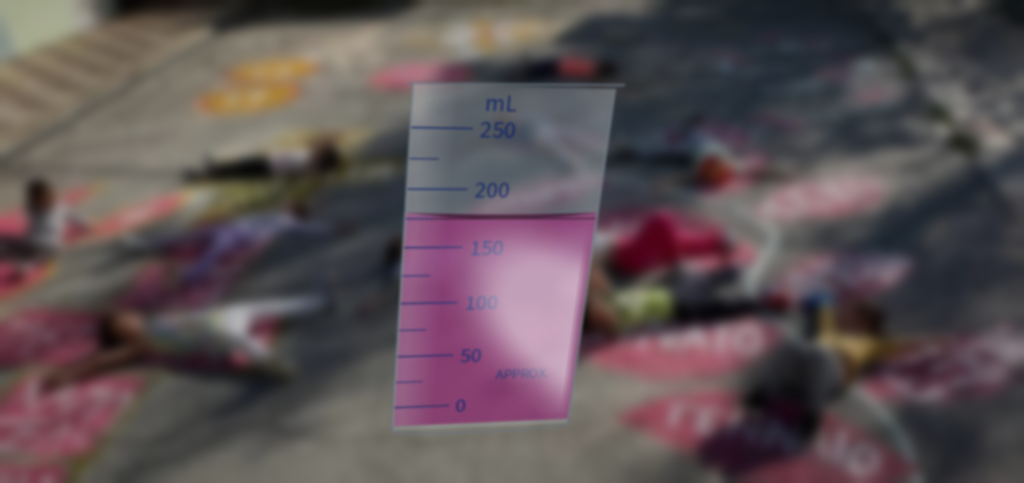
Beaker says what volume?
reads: 175 mL
